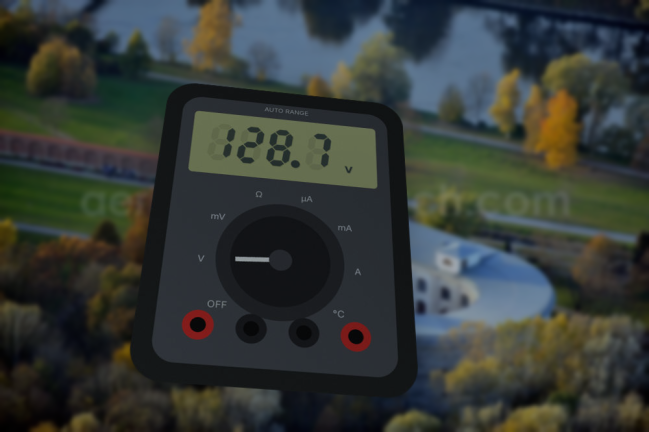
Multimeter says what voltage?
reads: 128.7 V
